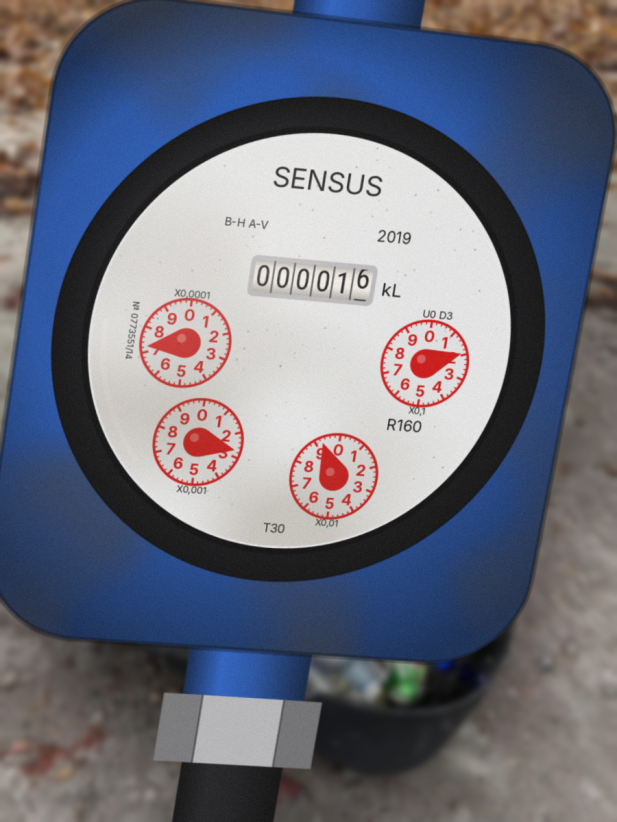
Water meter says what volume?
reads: 16.1927 kL
